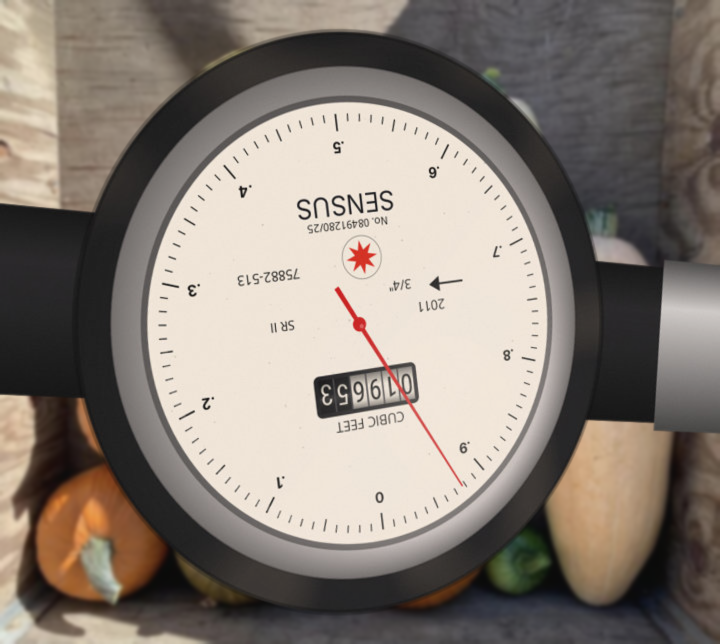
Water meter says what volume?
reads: 19652.92 ft³
